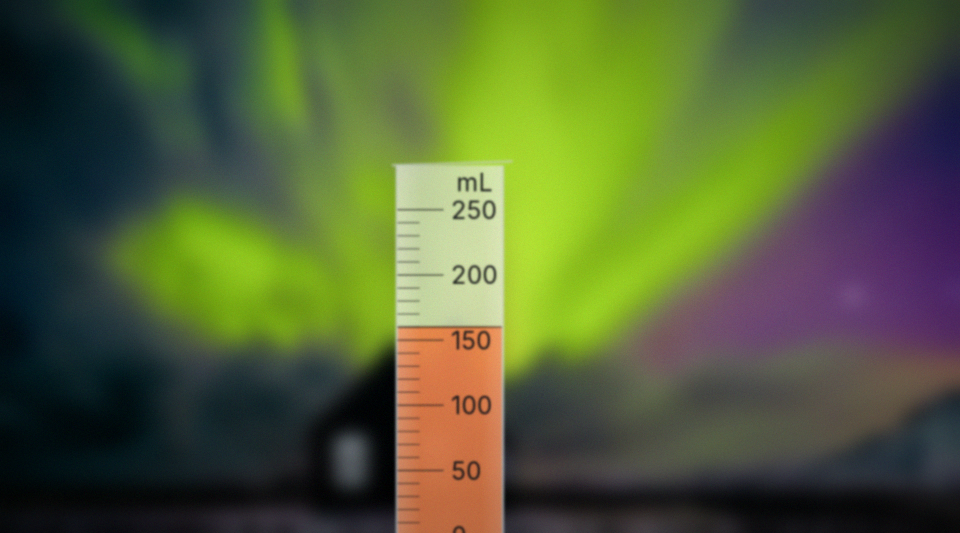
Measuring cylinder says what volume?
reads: 160 mL
